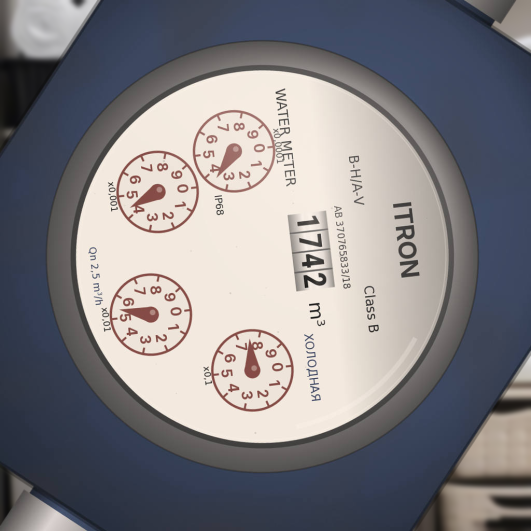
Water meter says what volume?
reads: 1742.7543 m³
